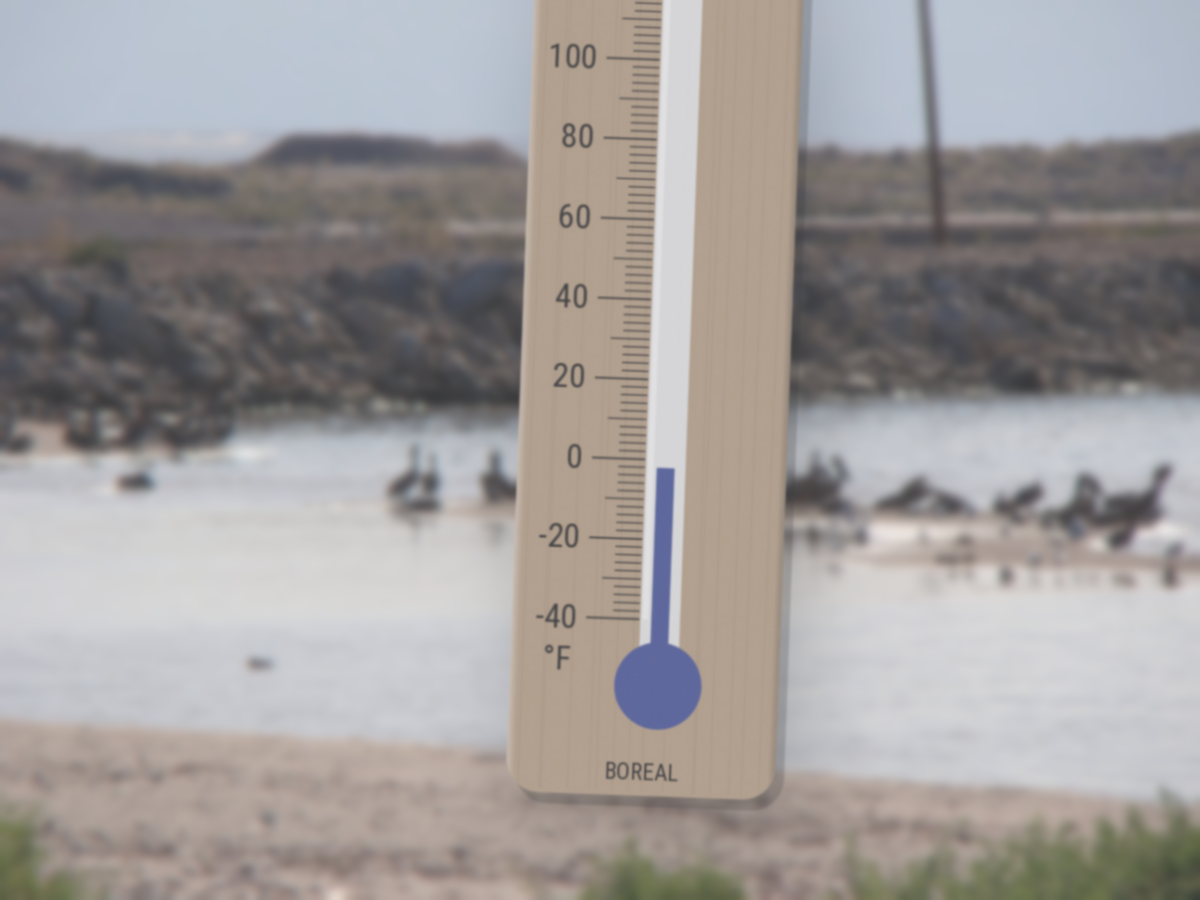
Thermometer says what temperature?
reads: -2 °F
